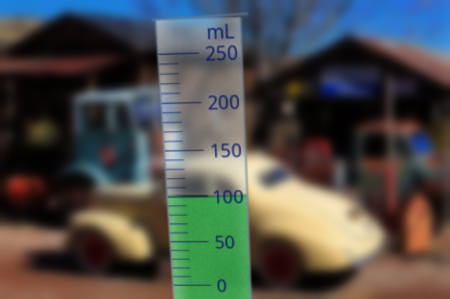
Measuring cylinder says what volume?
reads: 100 mL
